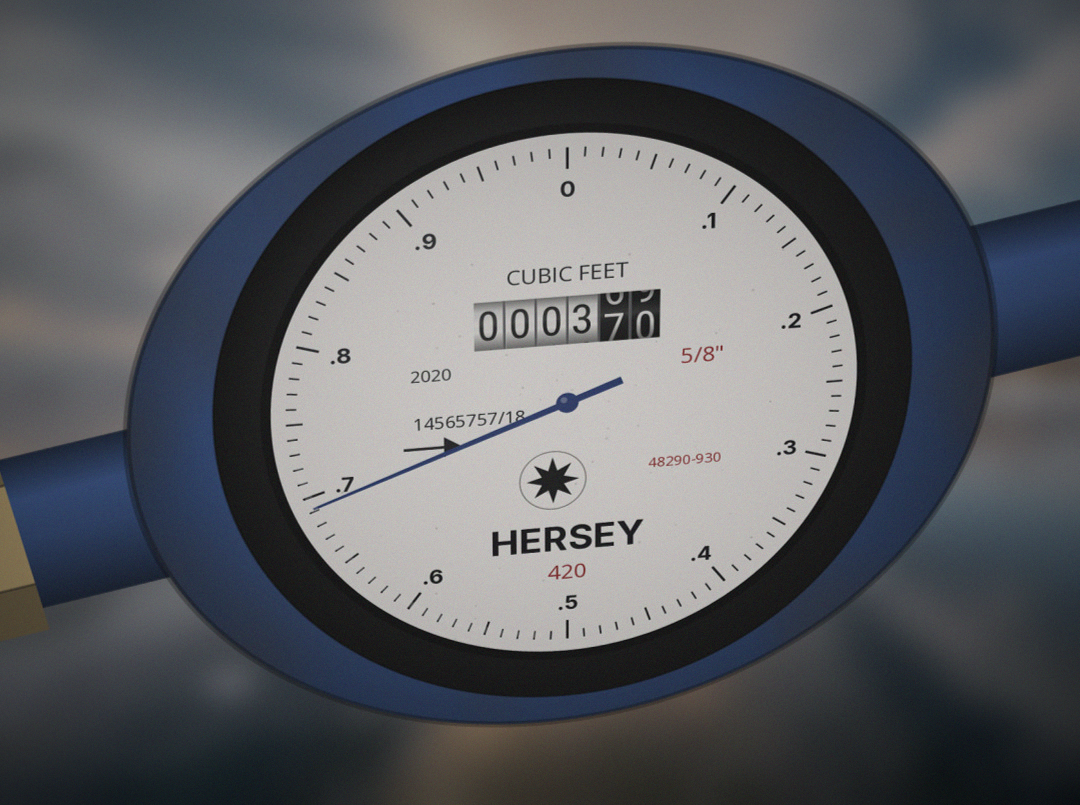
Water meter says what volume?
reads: 369.69 ft³
